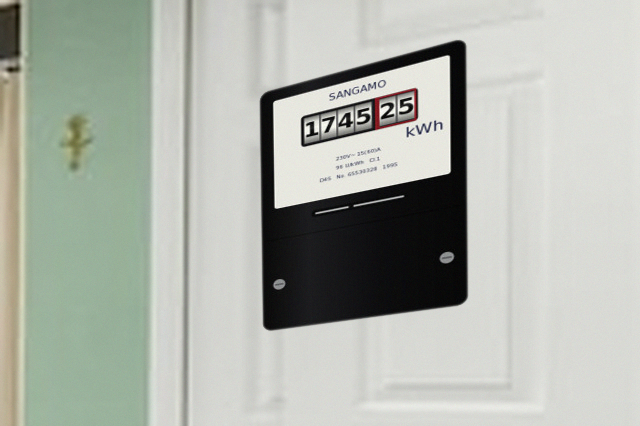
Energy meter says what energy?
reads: 1745.25 kWh
